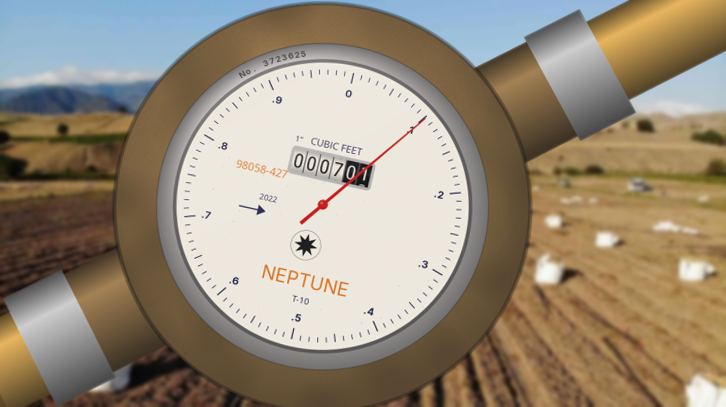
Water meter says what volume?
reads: 701.10 ft³
